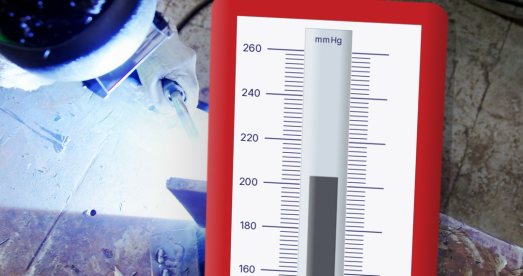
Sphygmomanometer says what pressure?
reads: 204 mmHg
